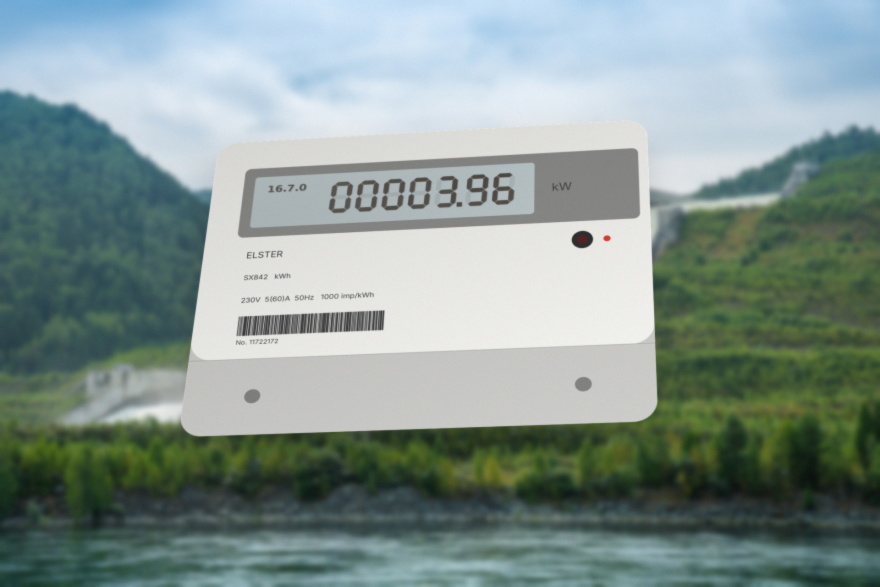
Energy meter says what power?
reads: 3.96 kW
